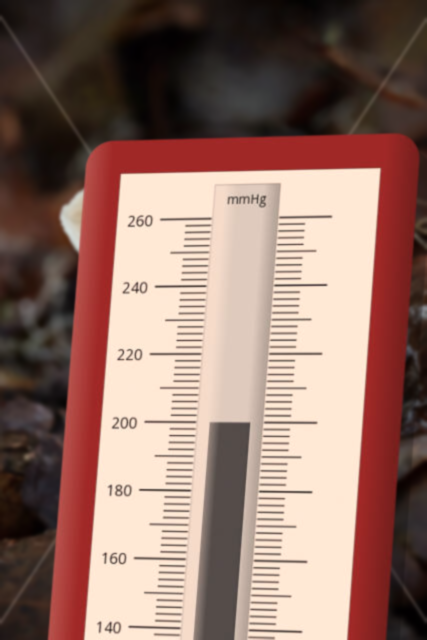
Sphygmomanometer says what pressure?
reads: 200 mmHg
